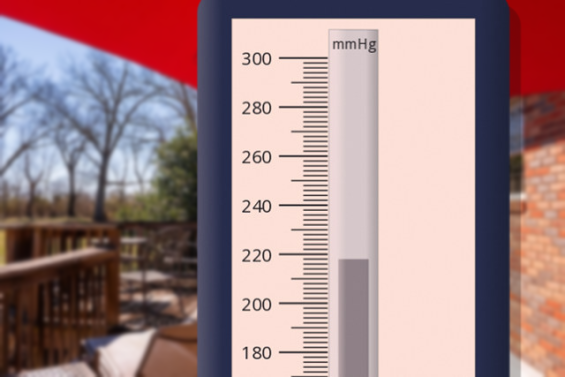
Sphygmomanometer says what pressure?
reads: 218 mmHg
